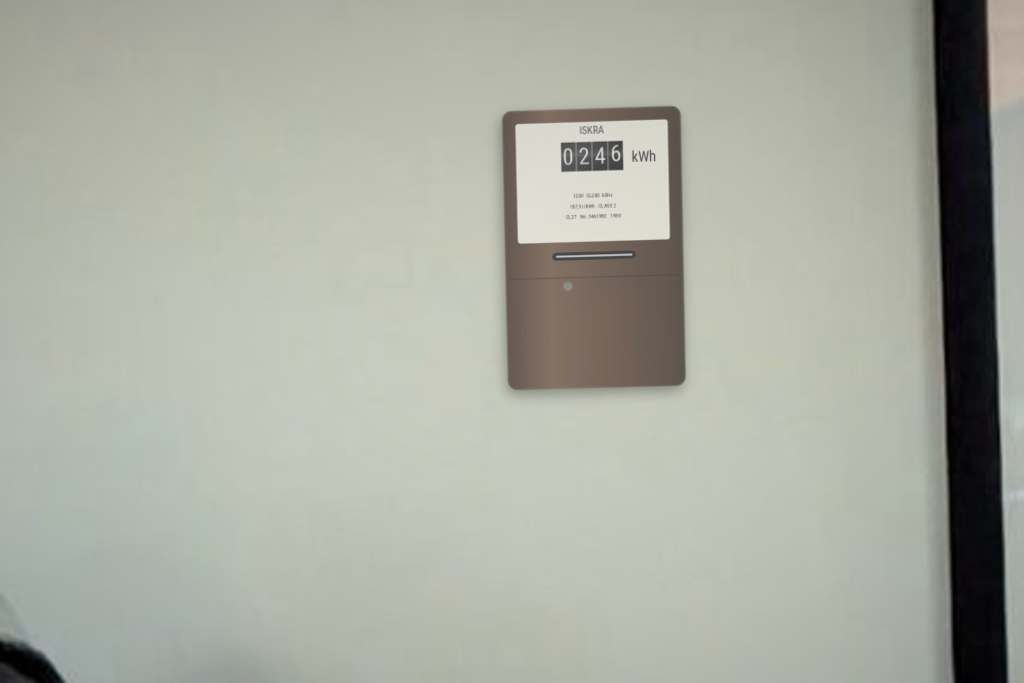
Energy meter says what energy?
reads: 246 kWh
